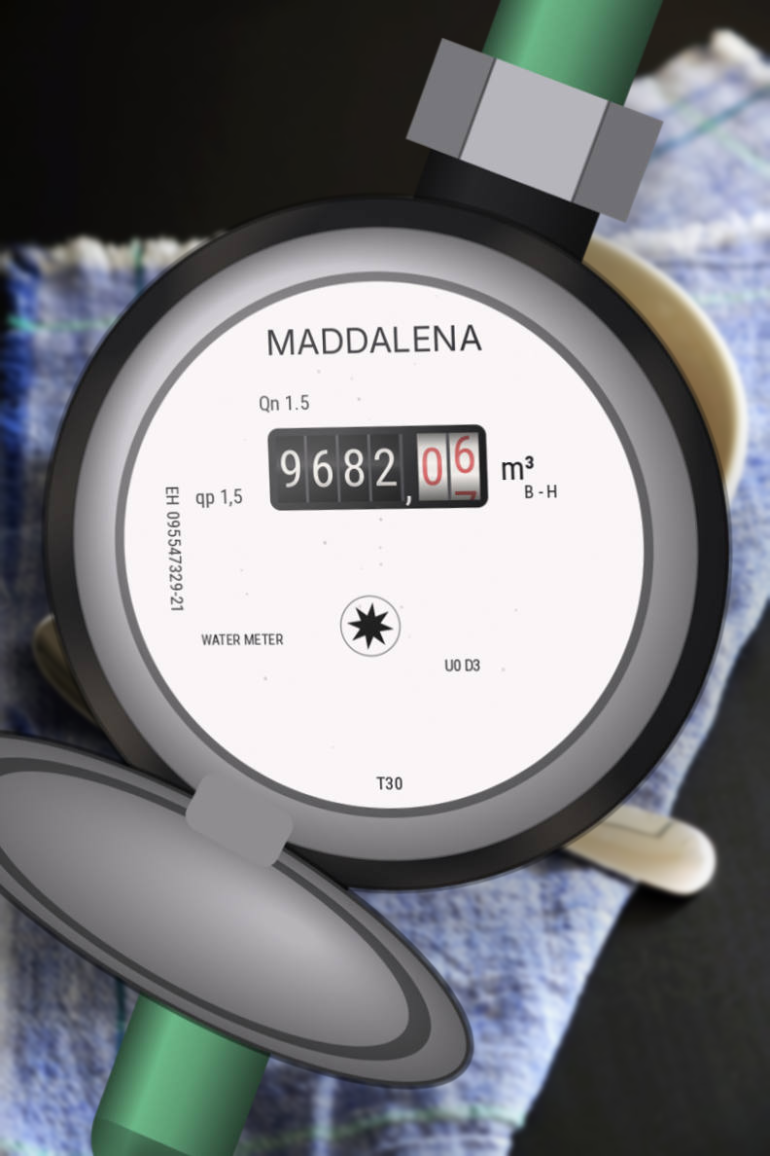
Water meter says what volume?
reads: 9682.06 m³
